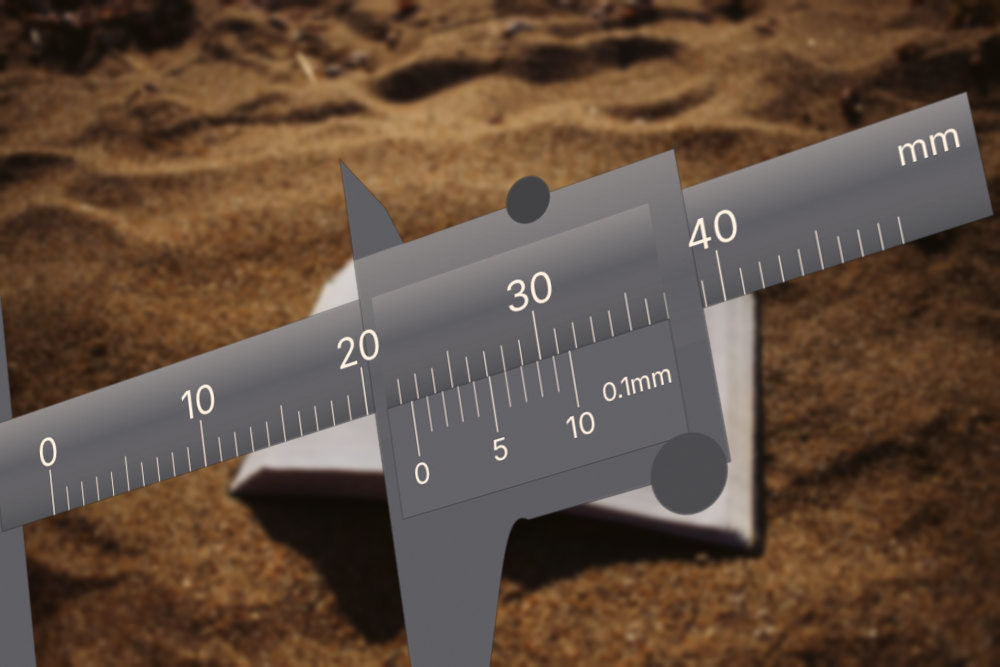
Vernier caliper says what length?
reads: 22.6 mm
